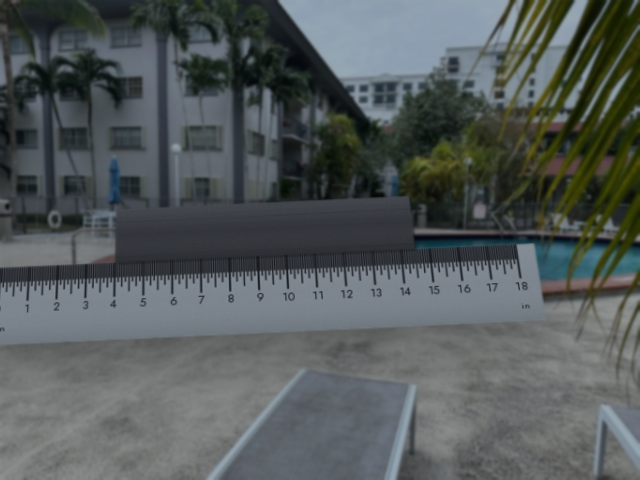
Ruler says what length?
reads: 10.5 in
